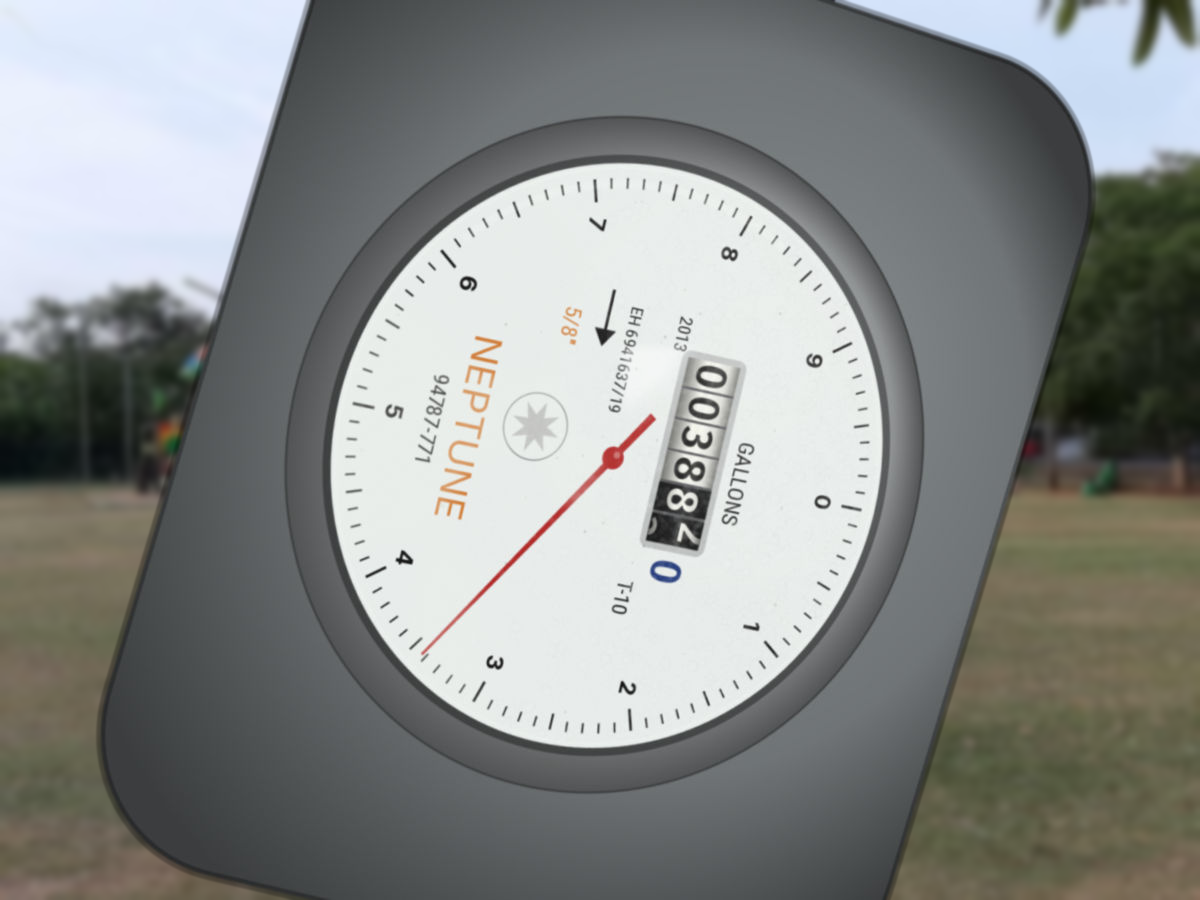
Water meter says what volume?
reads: 38823.4 gal
